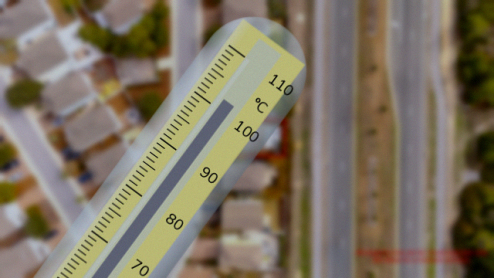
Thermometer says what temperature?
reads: 102 °C
